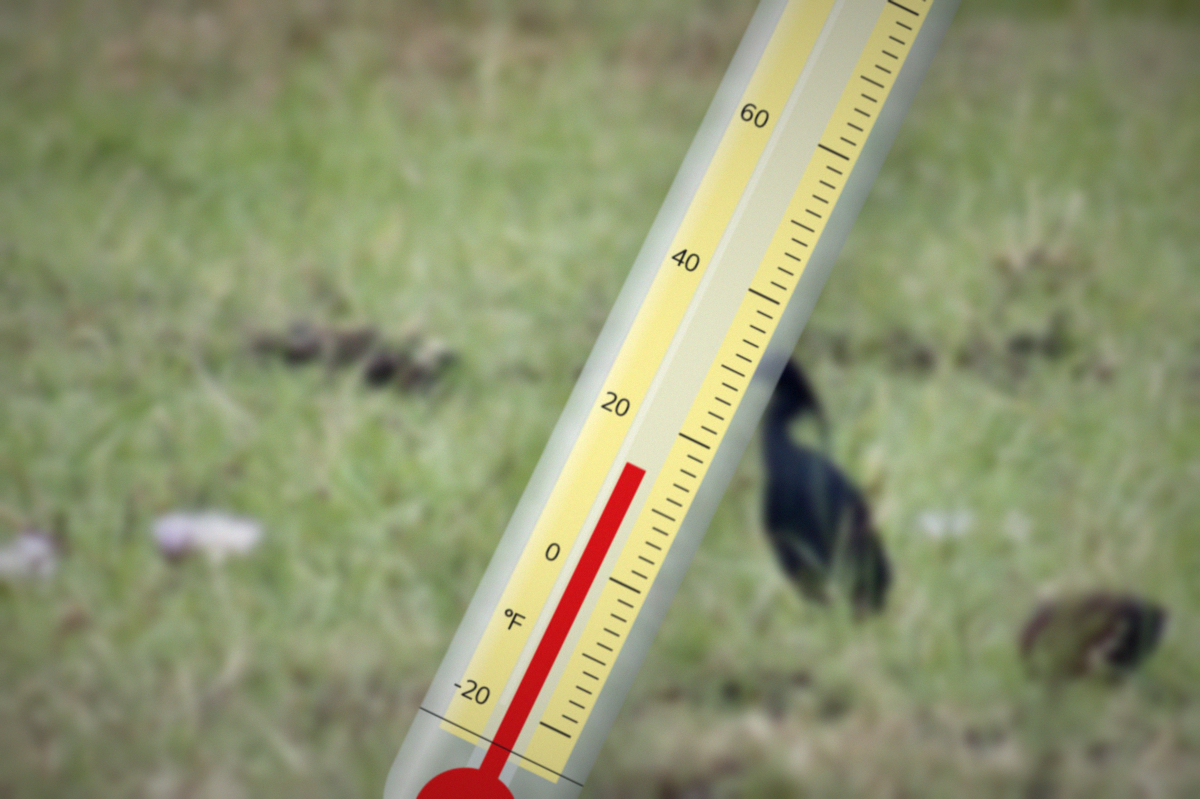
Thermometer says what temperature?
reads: 14 °F
